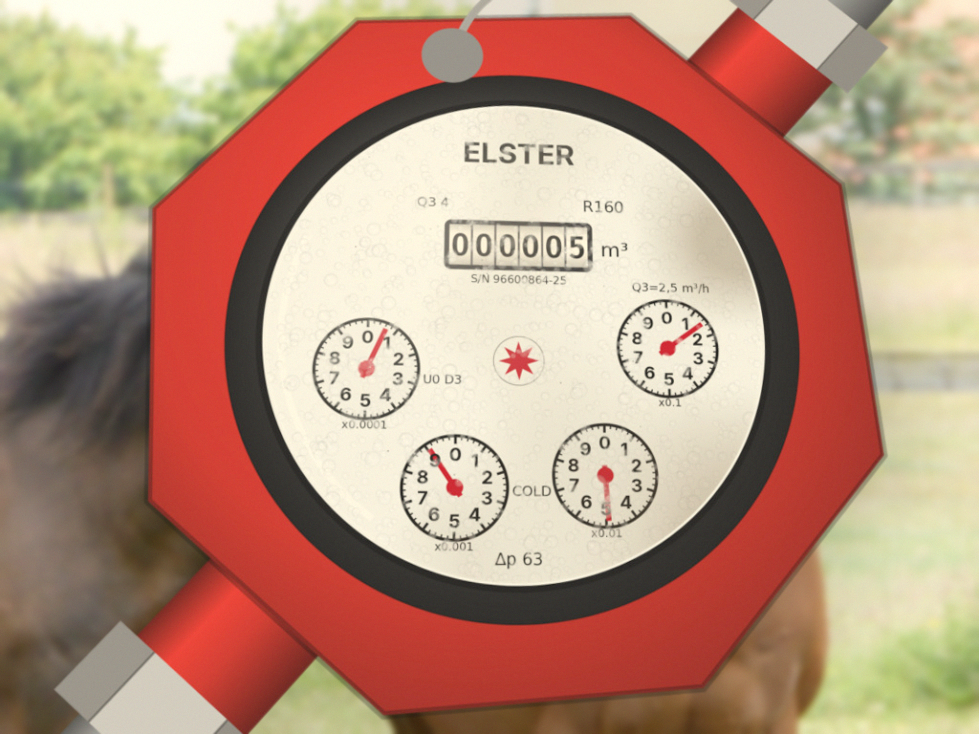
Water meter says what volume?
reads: 5.1490 m³
